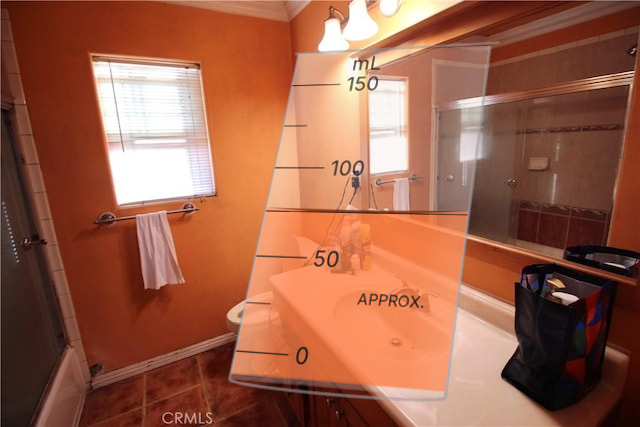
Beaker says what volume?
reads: 75 mL
